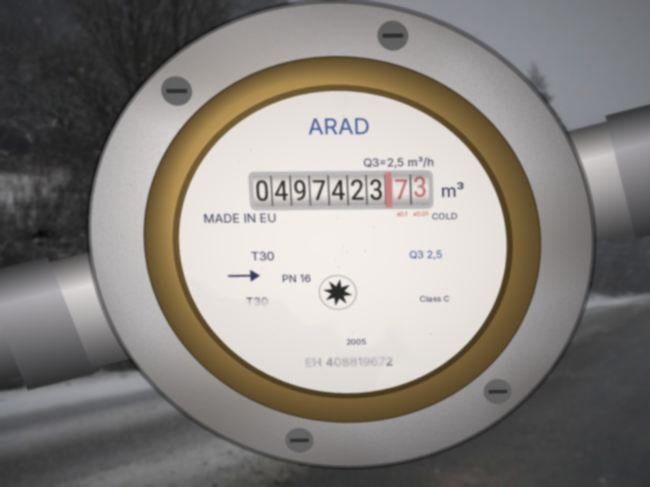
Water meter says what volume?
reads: 497423.73 m³
